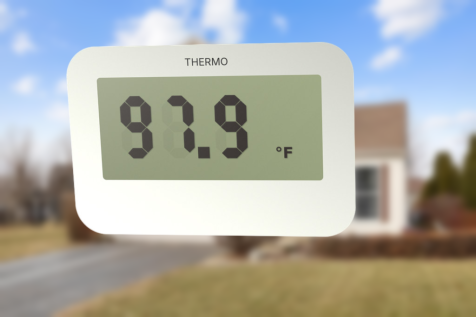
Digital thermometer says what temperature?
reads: 97.9 °F
